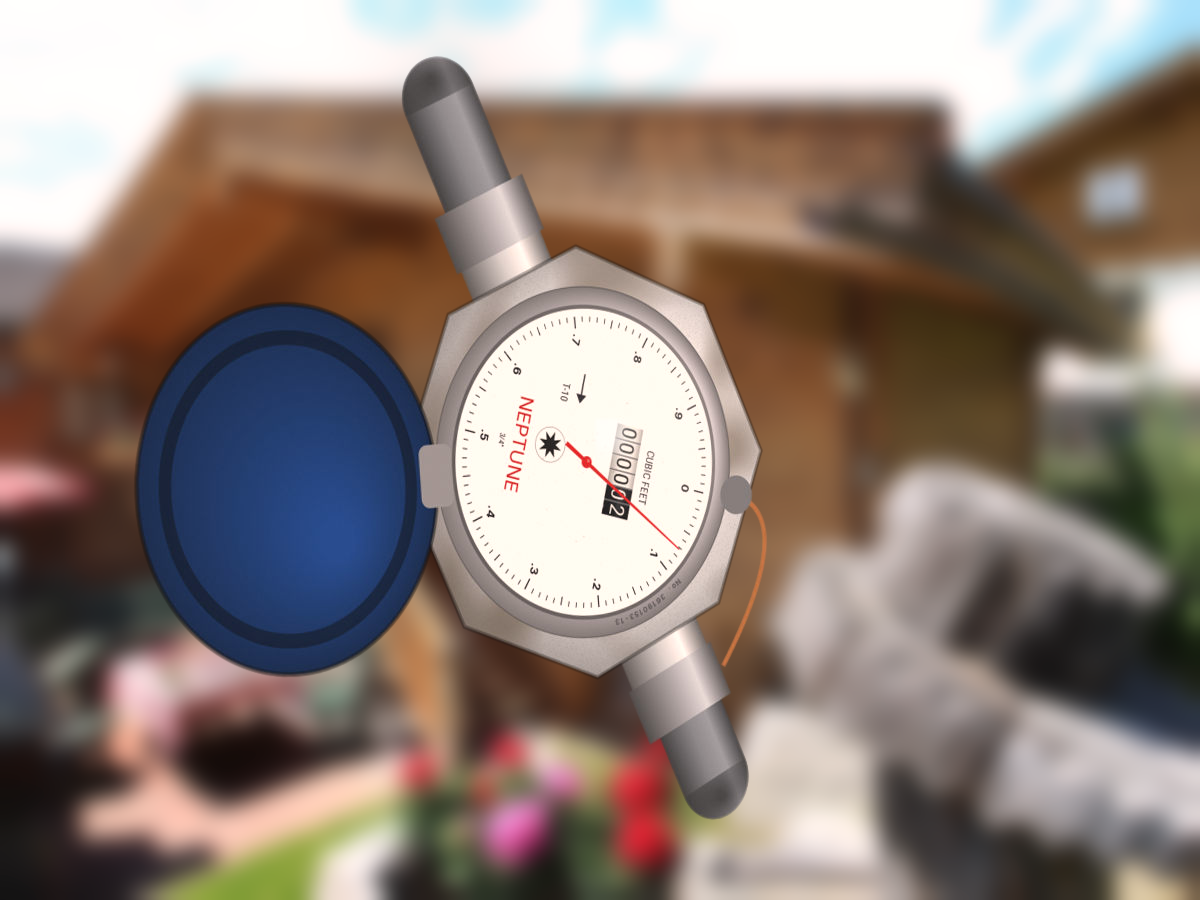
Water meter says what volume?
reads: 2.07 ft³
